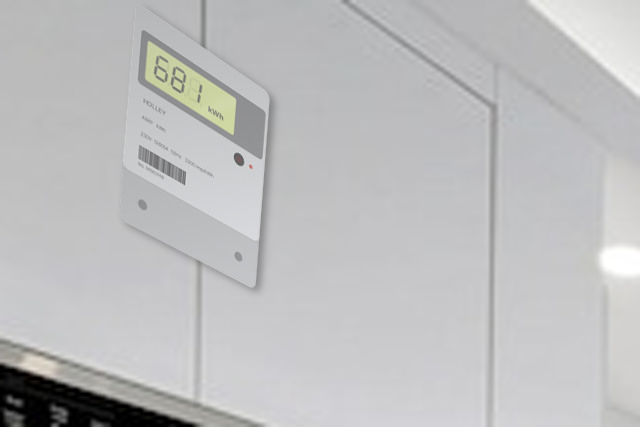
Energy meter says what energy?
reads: 681 kWh
